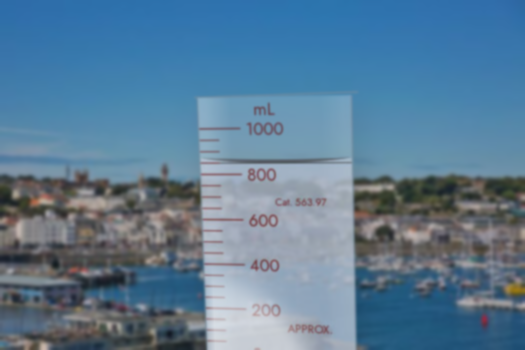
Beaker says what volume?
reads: 850 mL
